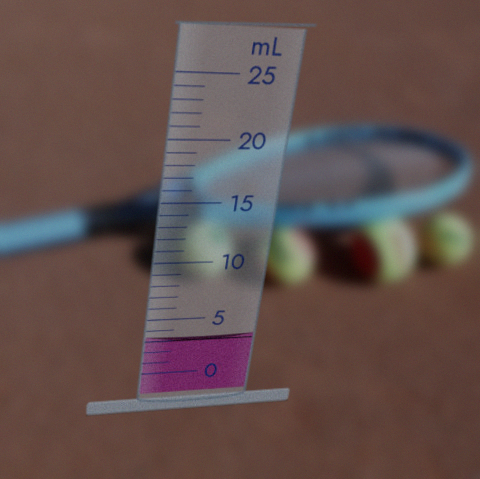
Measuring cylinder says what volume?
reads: 3 mL
